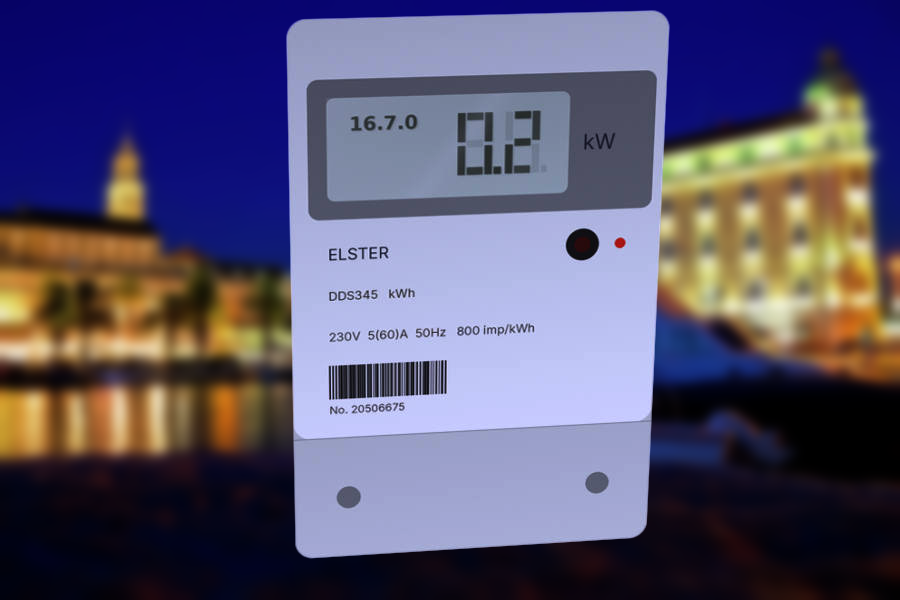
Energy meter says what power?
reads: 0.2 kW
